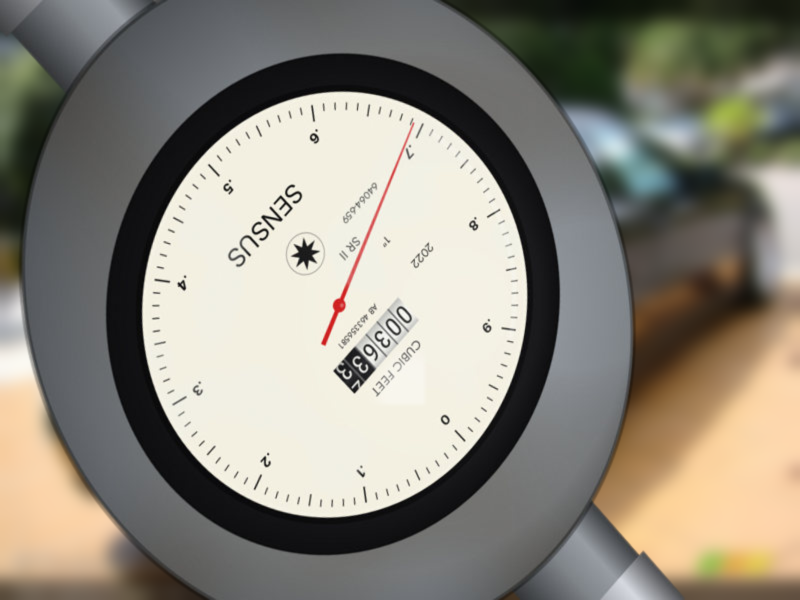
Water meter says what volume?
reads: 3632.69 ft³
